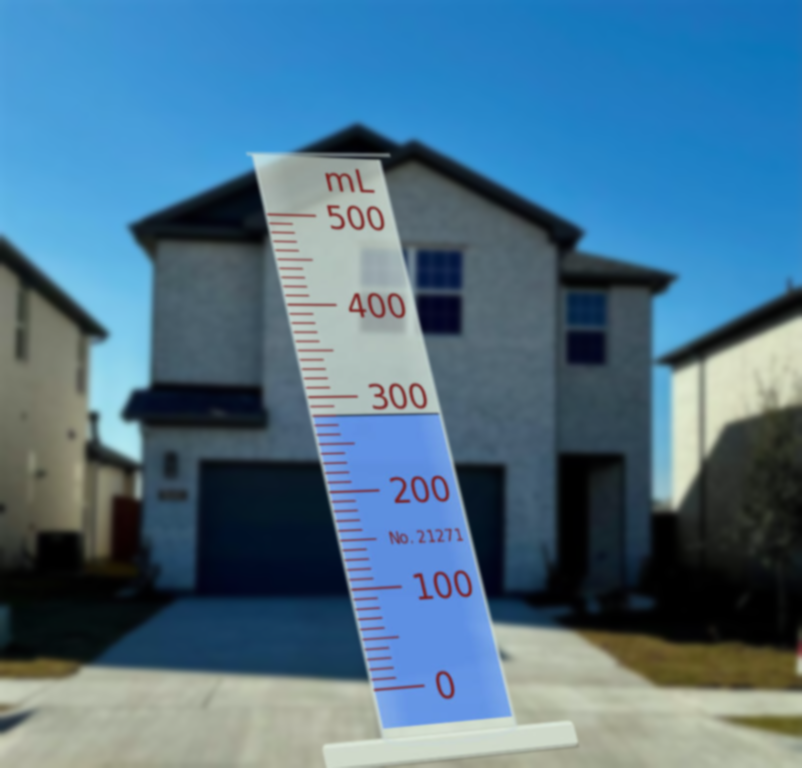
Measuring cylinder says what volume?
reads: 280 mL
